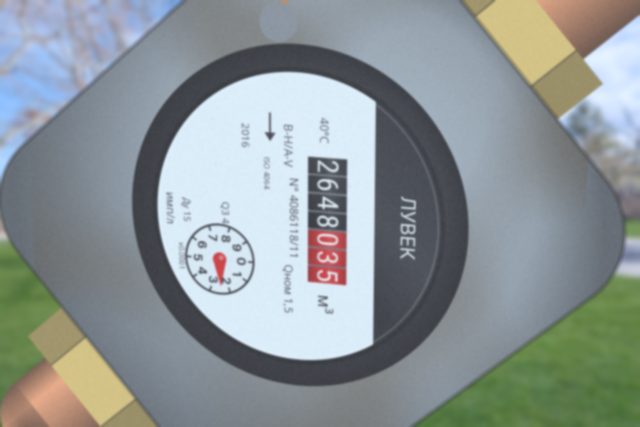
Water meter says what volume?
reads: 2648.0352 m³
